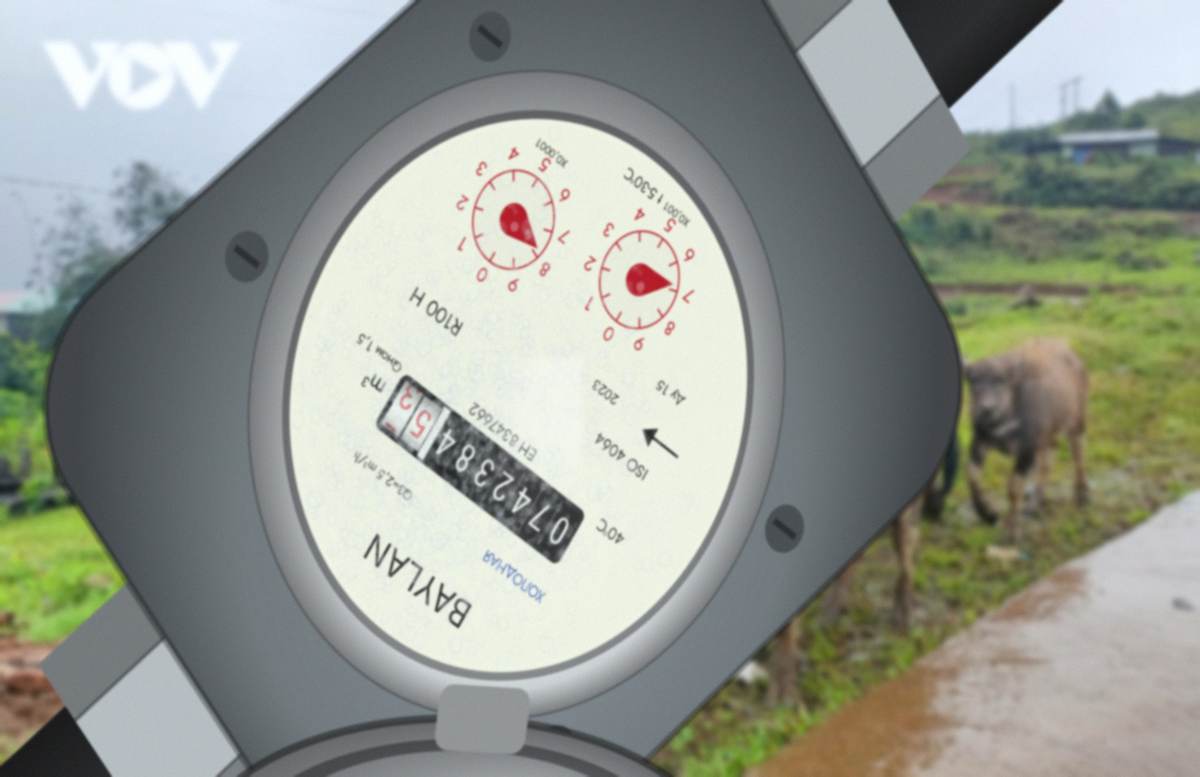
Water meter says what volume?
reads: 742384.5267 m³
